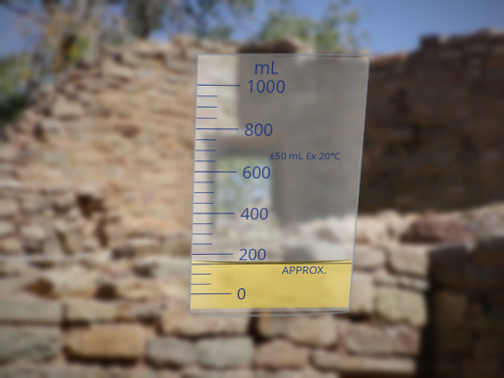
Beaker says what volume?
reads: 150 mL
